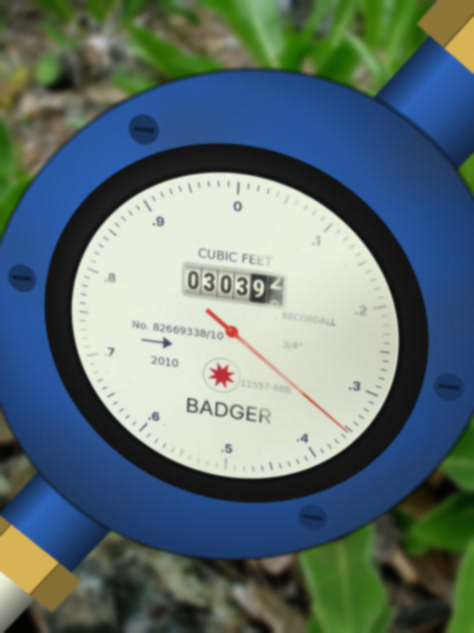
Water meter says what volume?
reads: 30392.35 ft³
